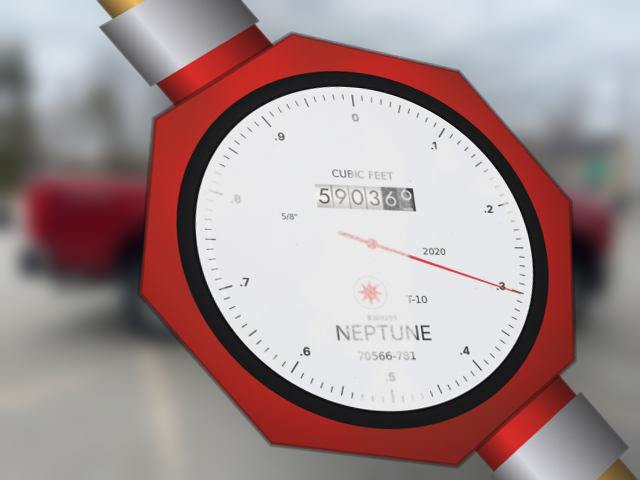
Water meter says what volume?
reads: 590366.30 ft³
